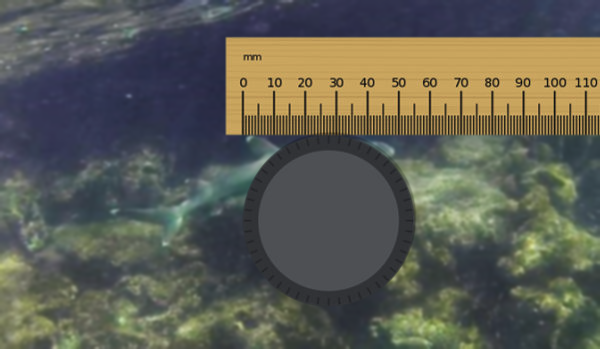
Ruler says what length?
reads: 55 mm
